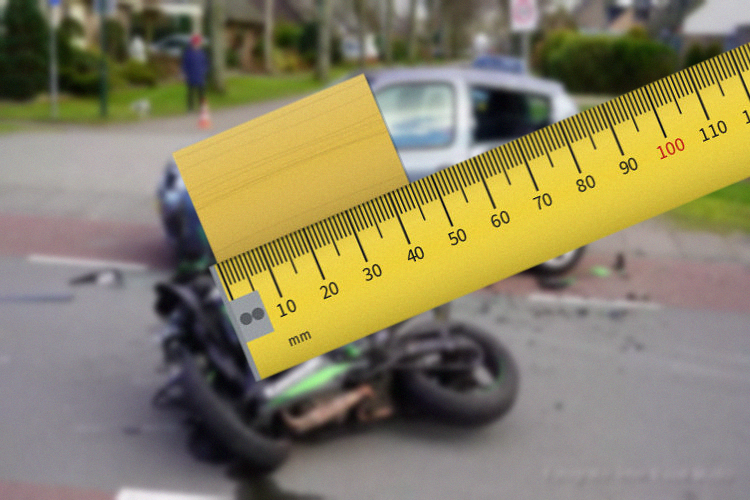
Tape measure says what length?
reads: 45 mm
